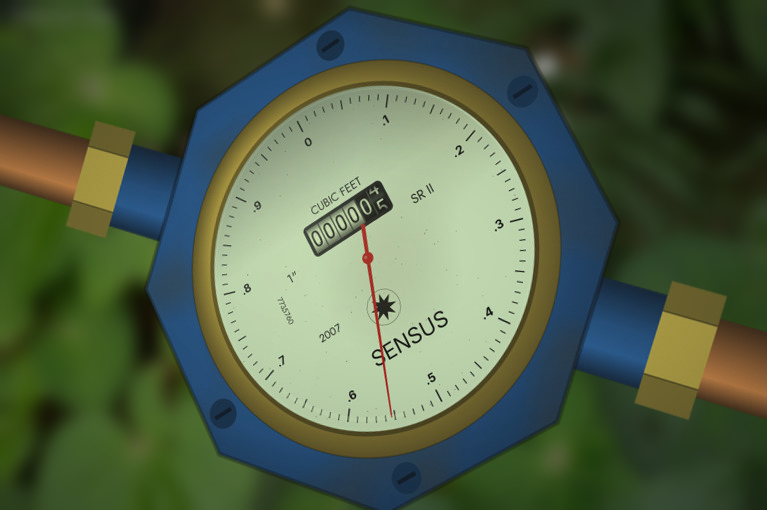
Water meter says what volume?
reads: 4.55 ft³
